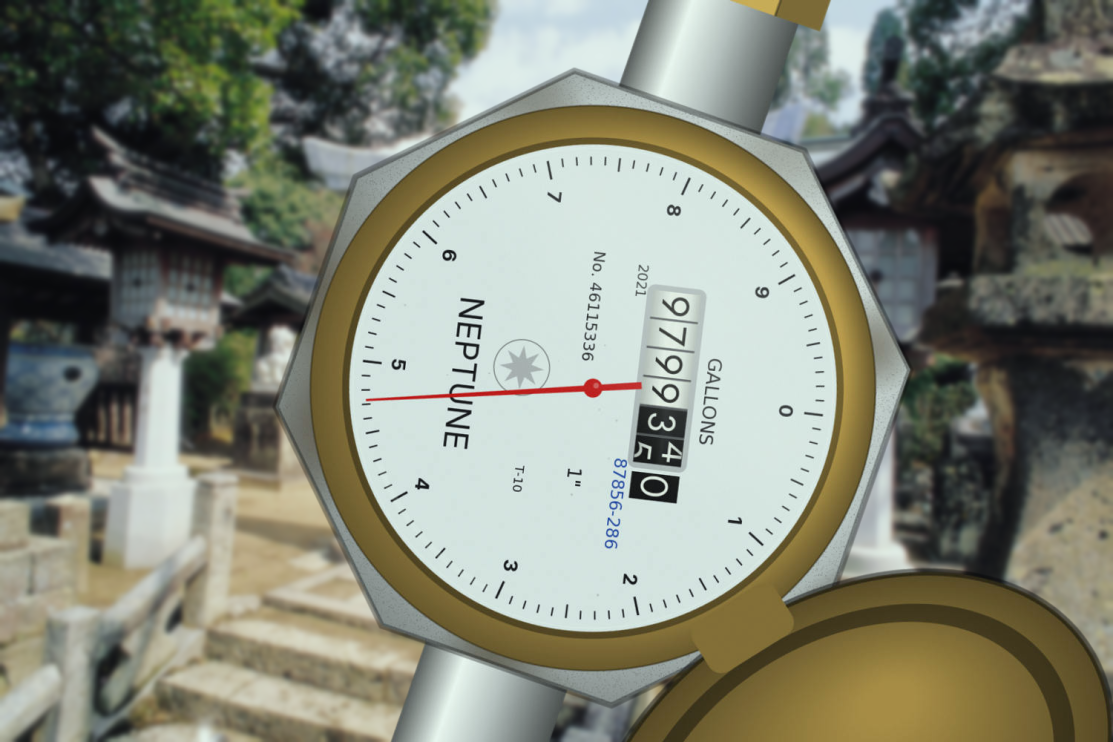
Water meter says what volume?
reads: 9799344.7 gal
